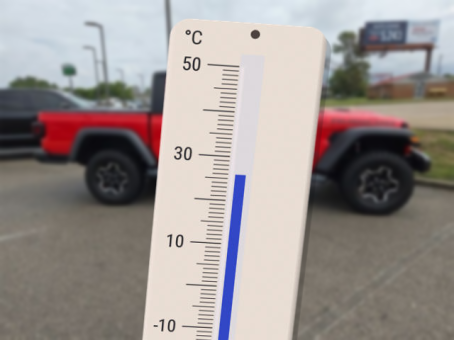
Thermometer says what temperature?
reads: 26 °C
